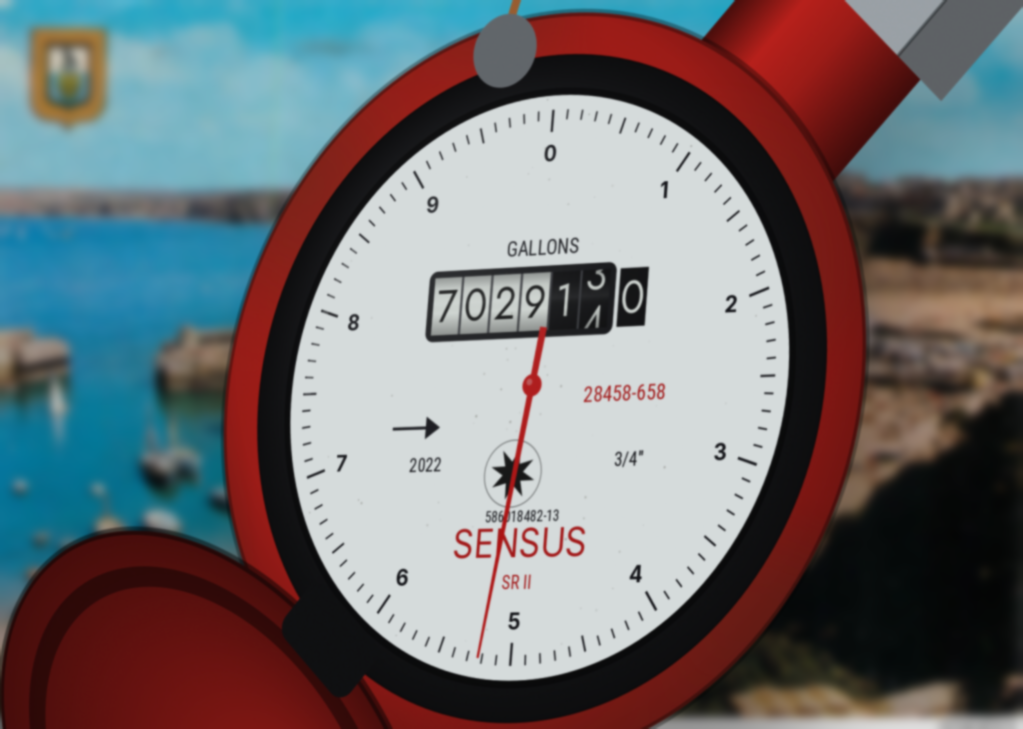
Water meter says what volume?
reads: 7029135.2 gal
